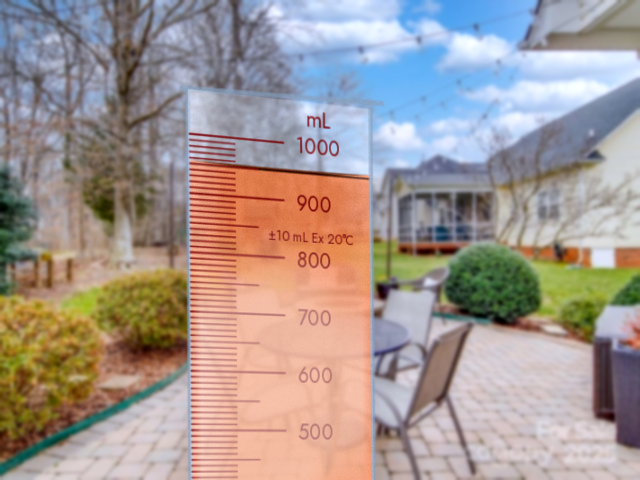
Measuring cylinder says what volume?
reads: 950 mL
